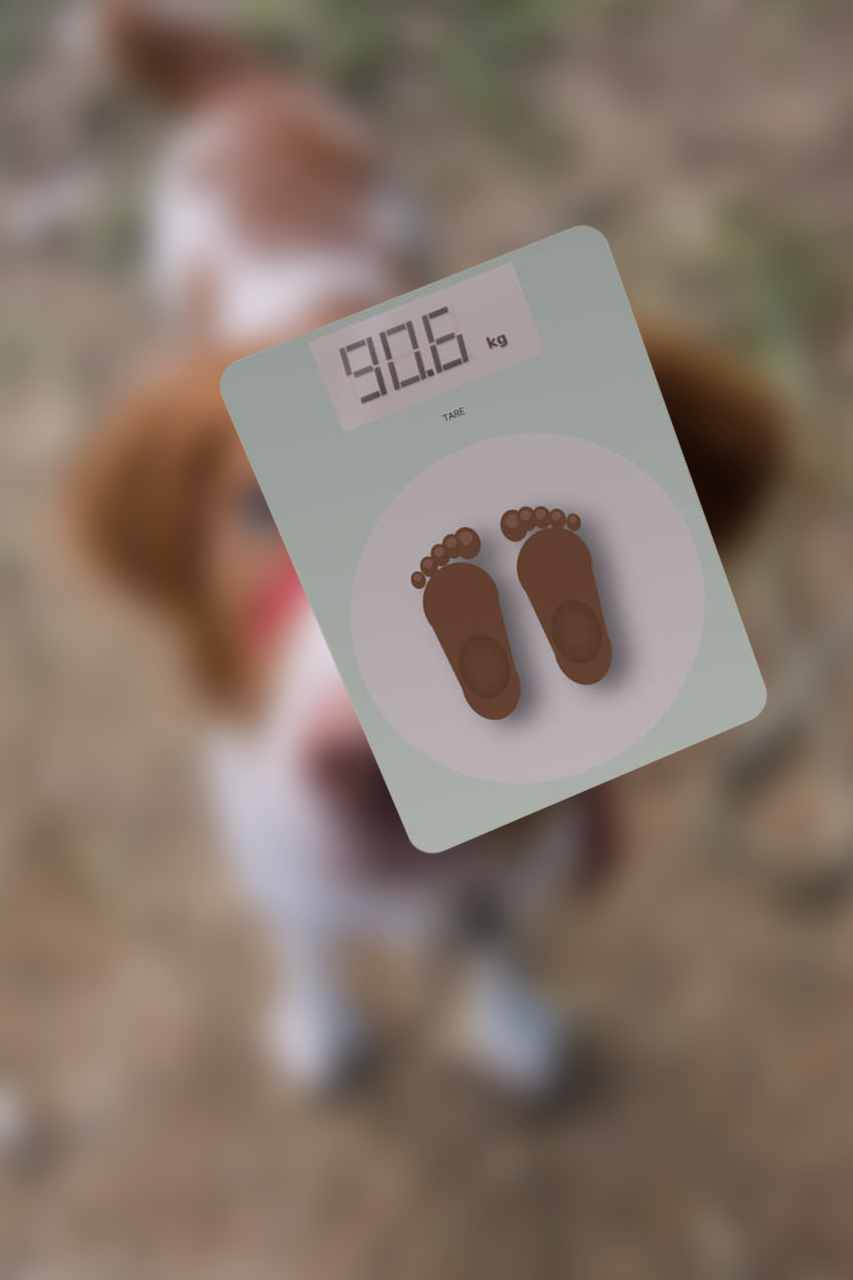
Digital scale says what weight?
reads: 90.6 kg
